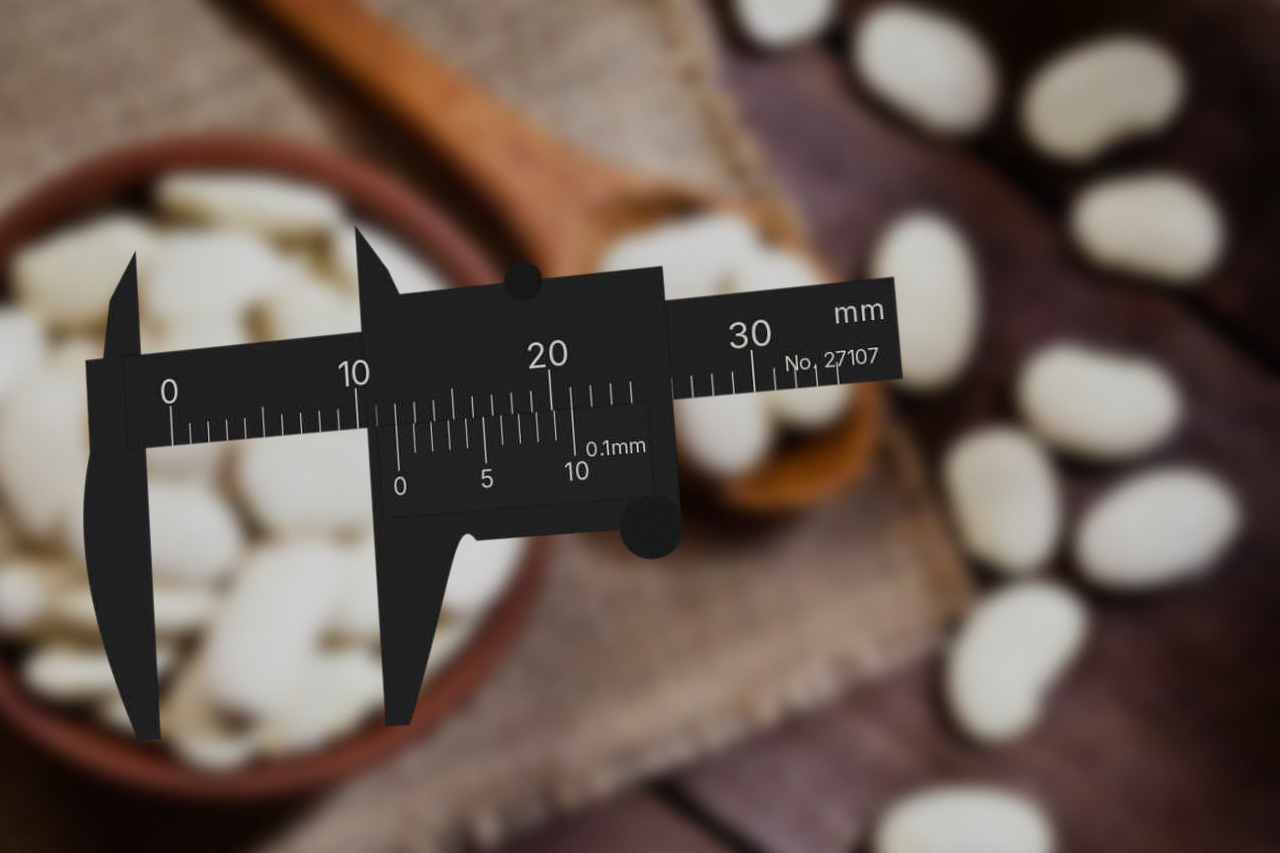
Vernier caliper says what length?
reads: 12.0 mm
